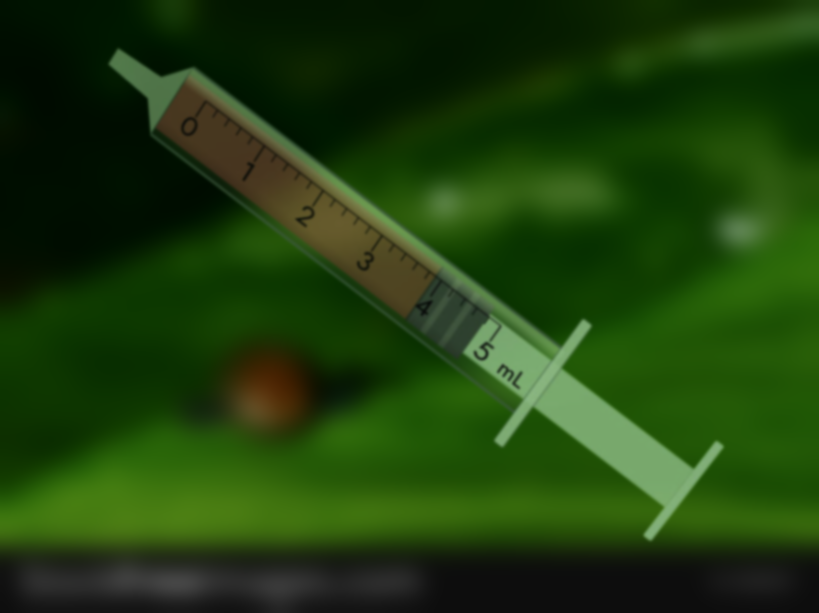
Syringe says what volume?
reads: 3.9 mL
